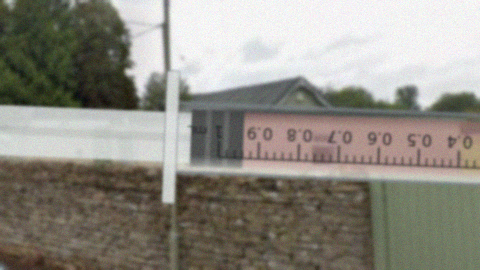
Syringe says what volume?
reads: 0.94 mL
